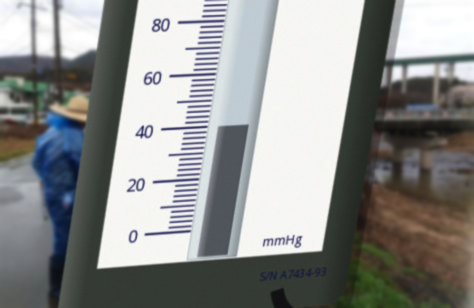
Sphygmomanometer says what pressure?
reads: 40 mmHg
